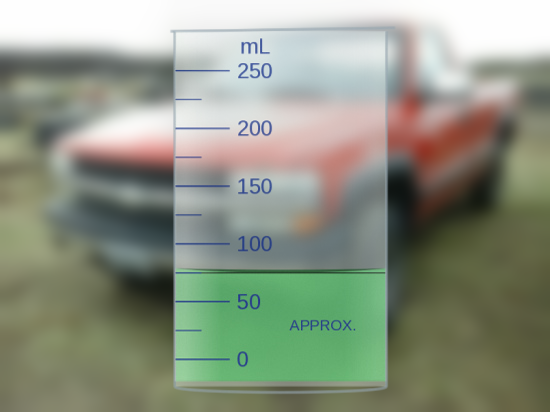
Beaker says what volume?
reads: 75 mL
